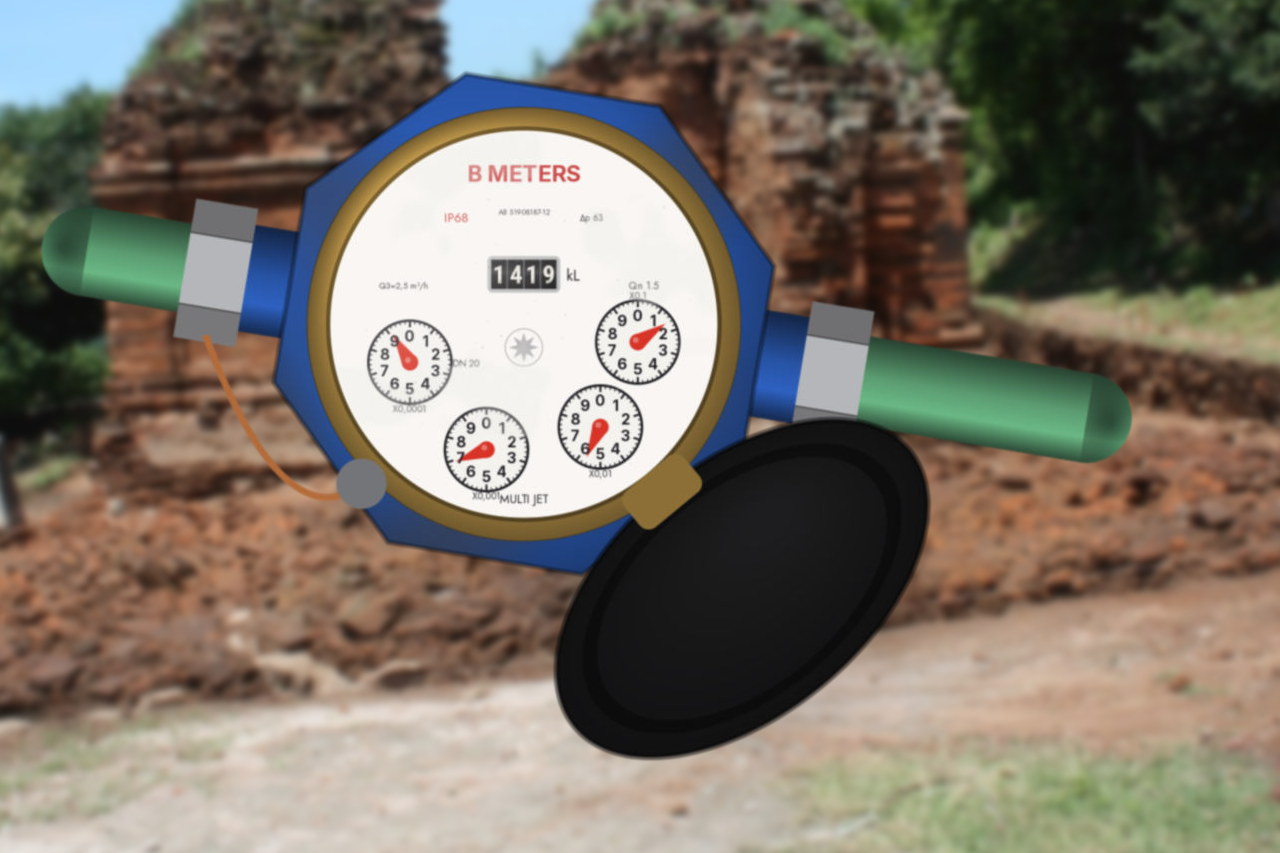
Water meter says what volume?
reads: 1419.1569 kL
